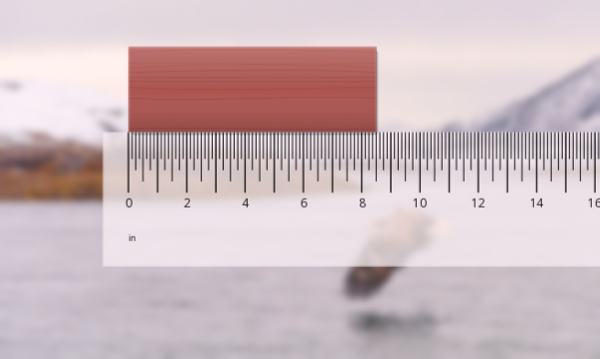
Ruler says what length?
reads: 8.5 in
